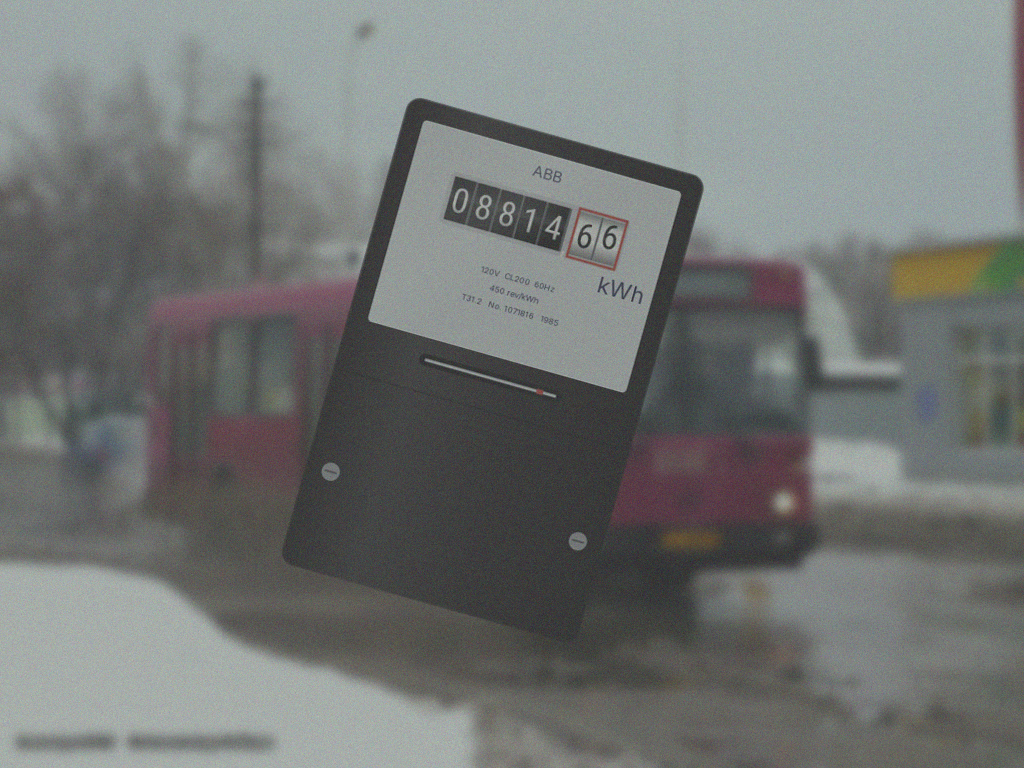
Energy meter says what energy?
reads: 8814.66 kWh
